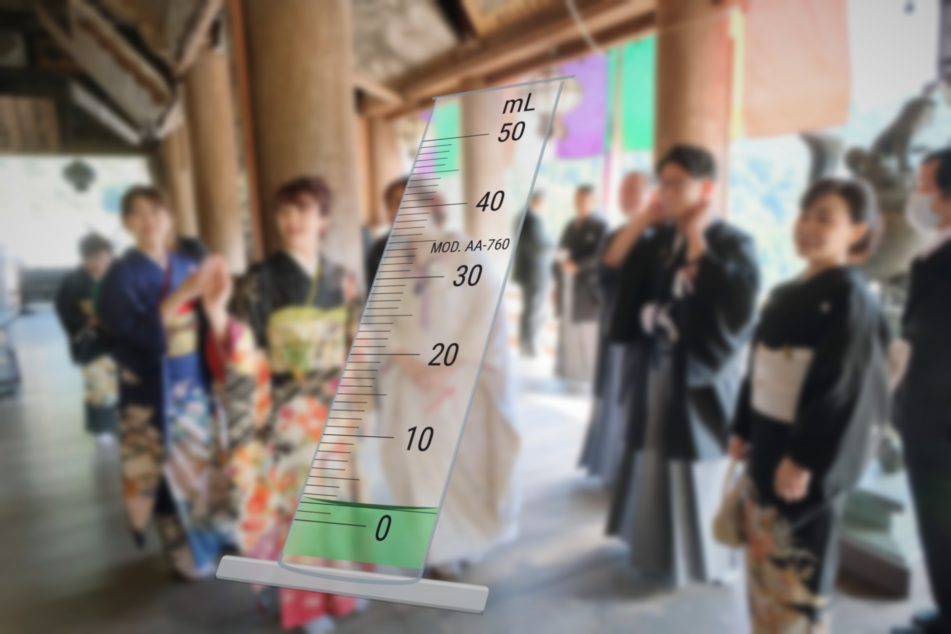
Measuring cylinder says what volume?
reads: 2 mL
